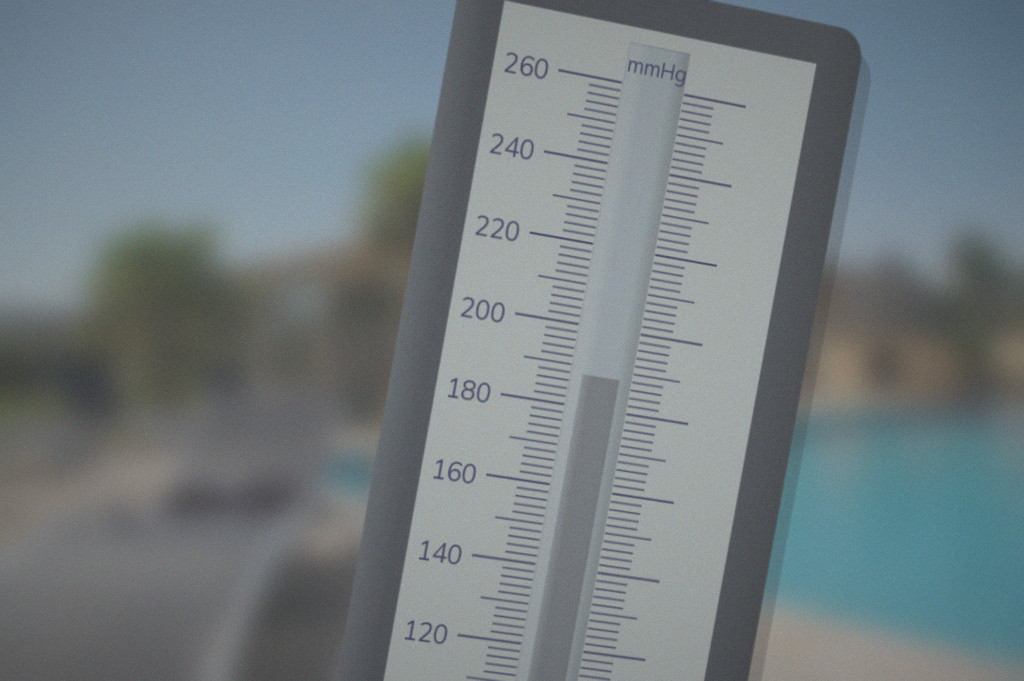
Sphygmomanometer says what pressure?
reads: 188 mmHg
